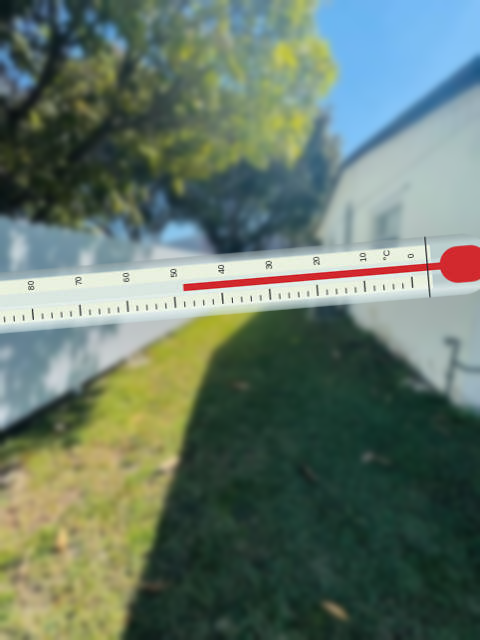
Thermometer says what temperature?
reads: 48 °C
